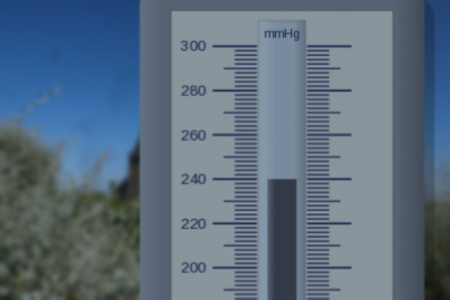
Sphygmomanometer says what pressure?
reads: 240 mmHg
